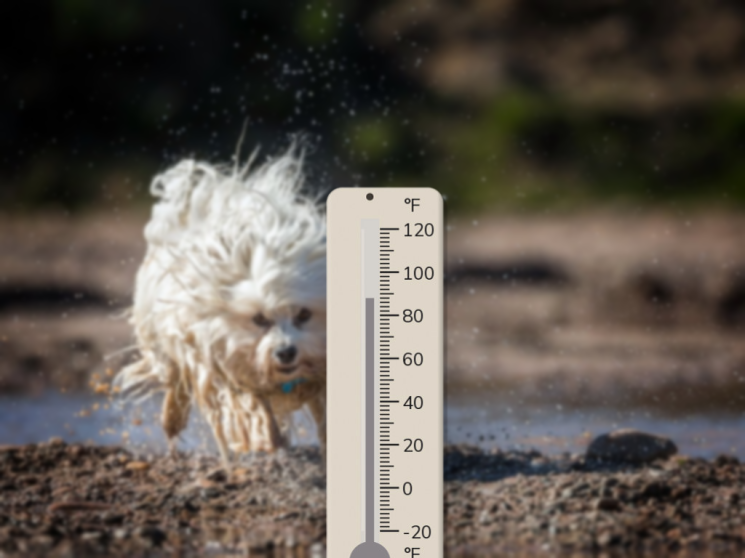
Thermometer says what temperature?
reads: 88 °F
